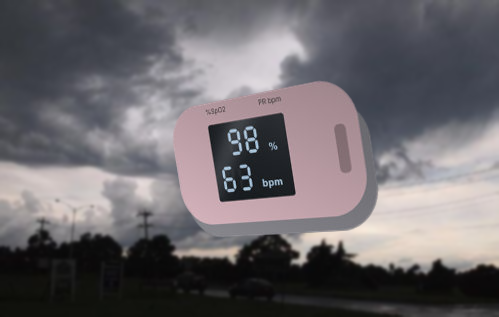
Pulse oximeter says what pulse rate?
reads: 63 bpm
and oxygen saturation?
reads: 98 %
